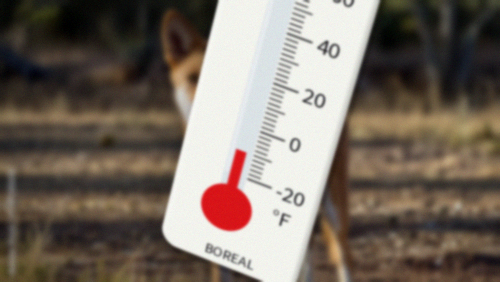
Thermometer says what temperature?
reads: -10 °F
